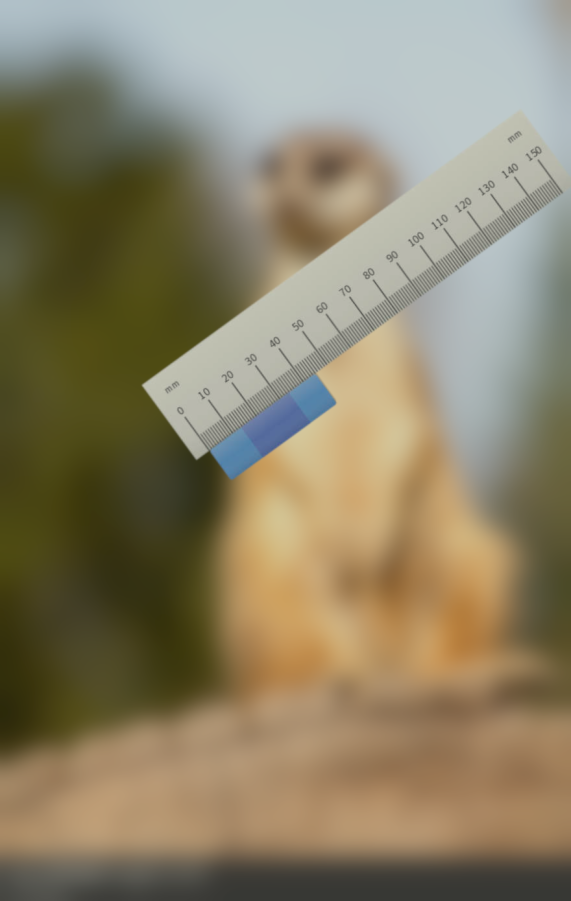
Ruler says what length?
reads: 45 mm
